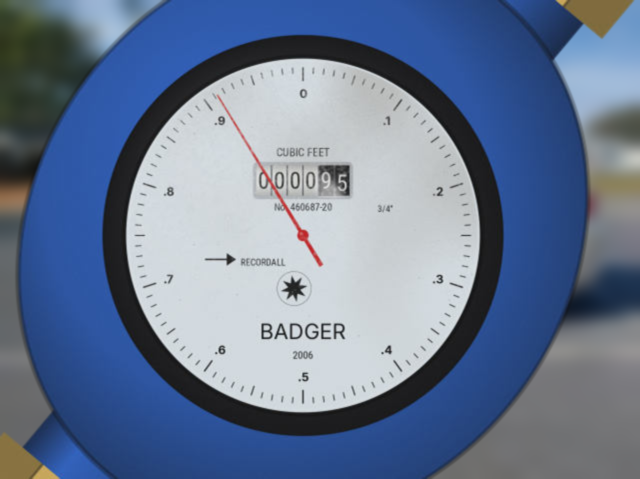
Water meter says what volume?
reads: 94.91 ft³
